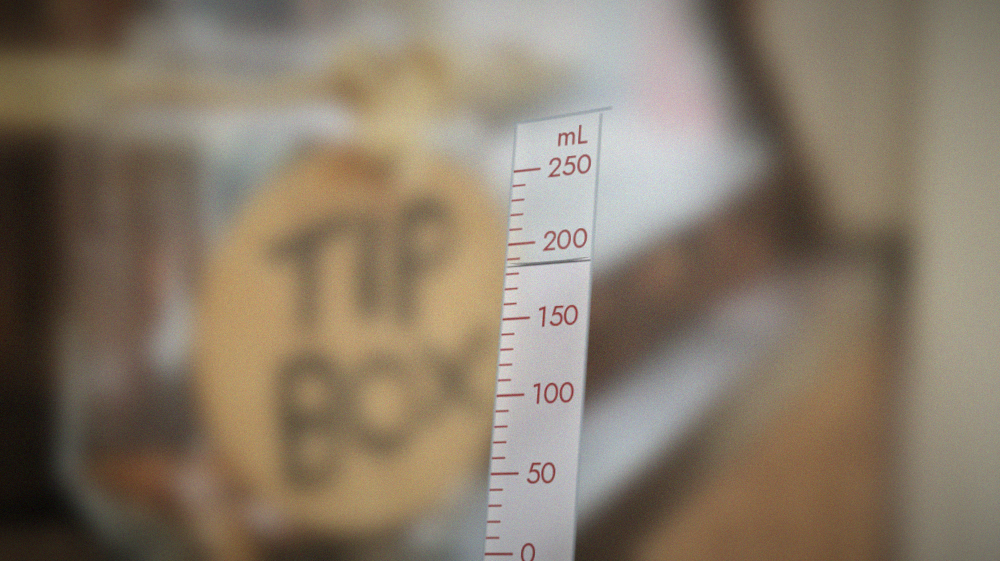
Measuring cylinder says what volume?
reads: 185 mL
